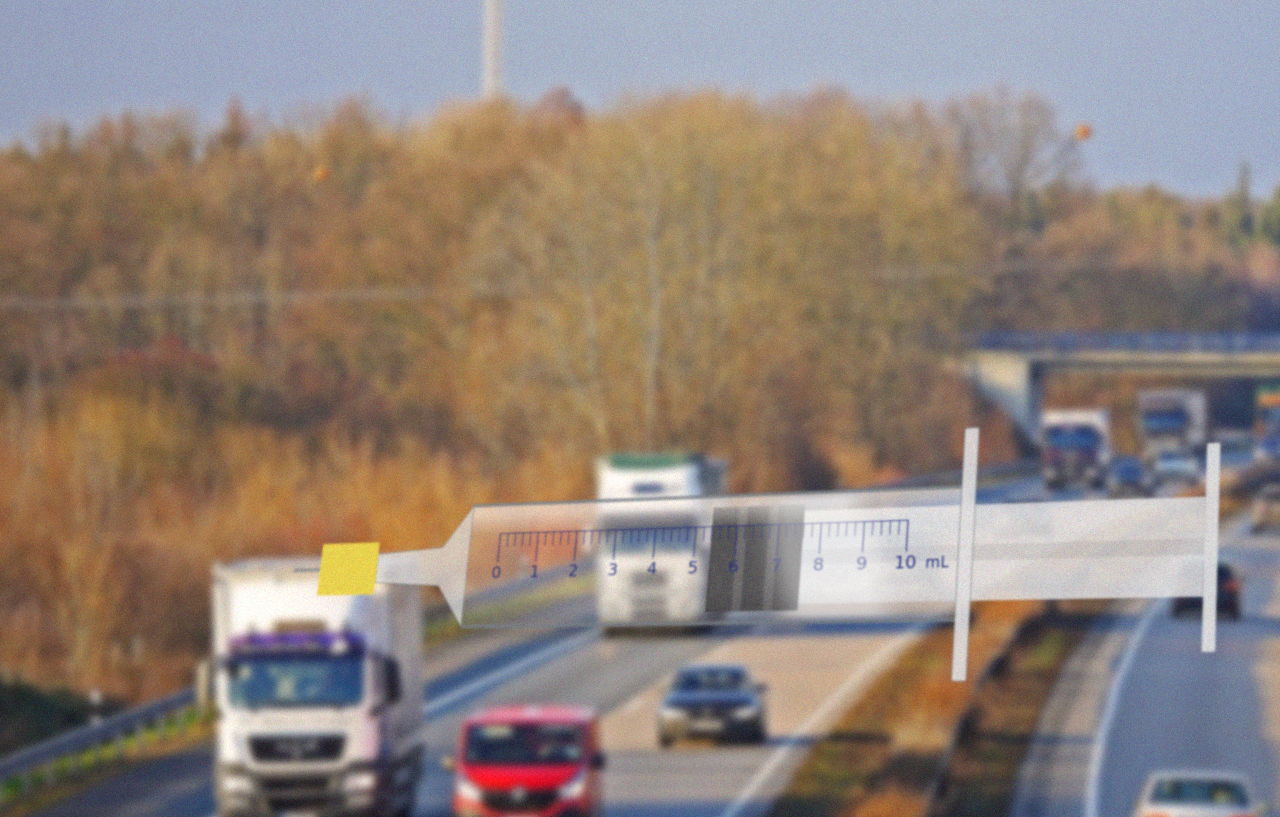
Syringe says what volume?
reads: 5.4 mL
